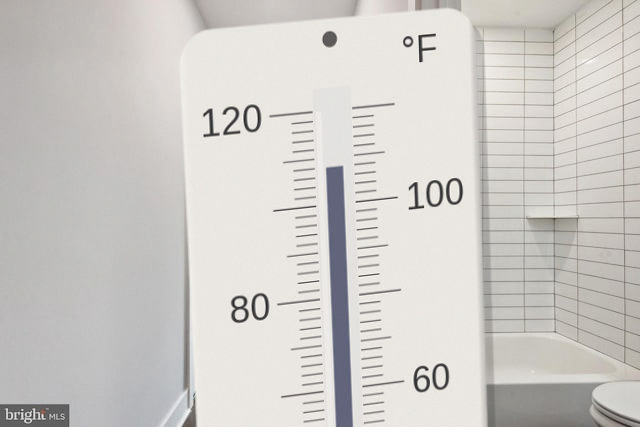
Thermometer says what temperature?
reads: 108 °F
